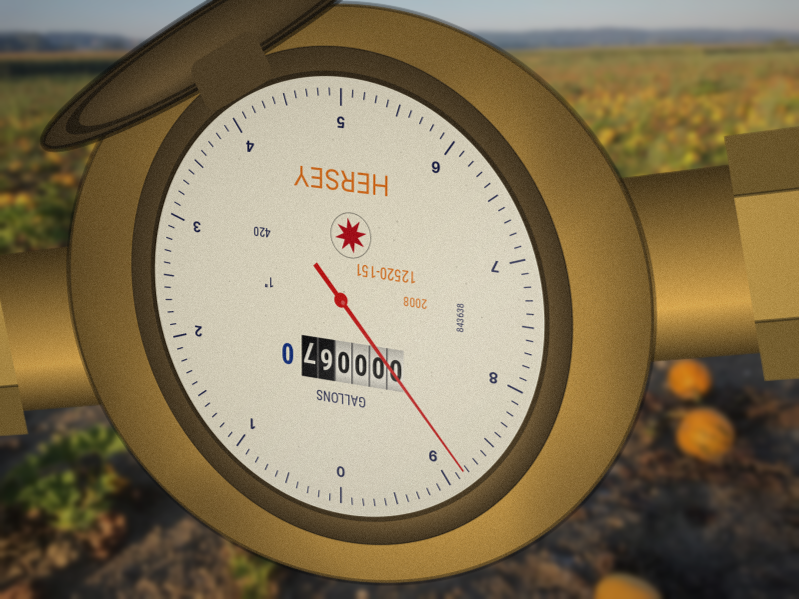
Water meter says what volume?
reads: 668.8 gal
